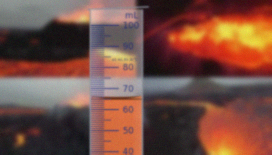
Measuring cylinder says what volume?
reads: 65 mL
